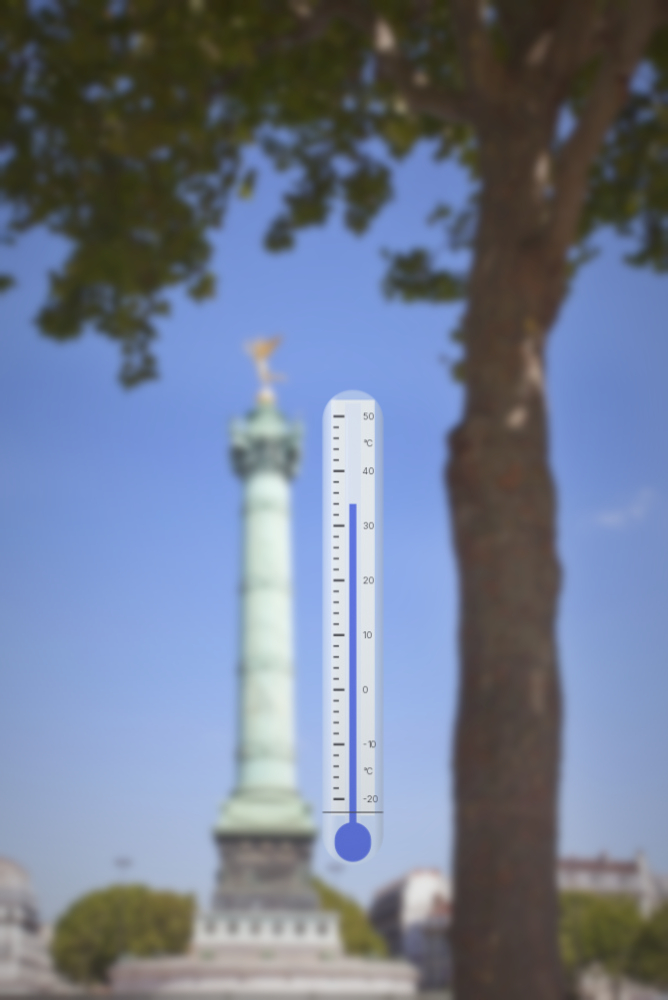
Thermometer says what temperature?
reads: 34 °C
